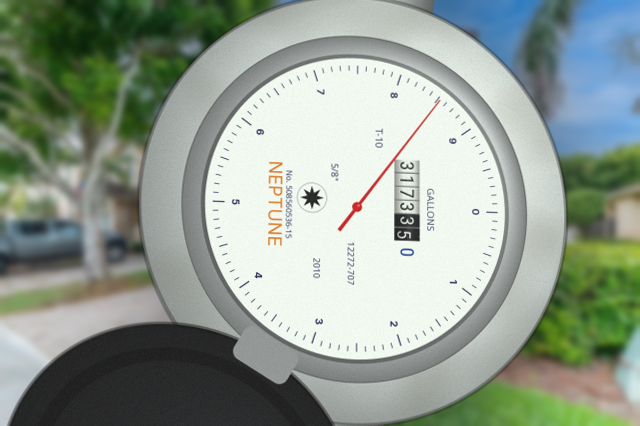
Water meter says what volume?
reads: 3173348.5 gal
